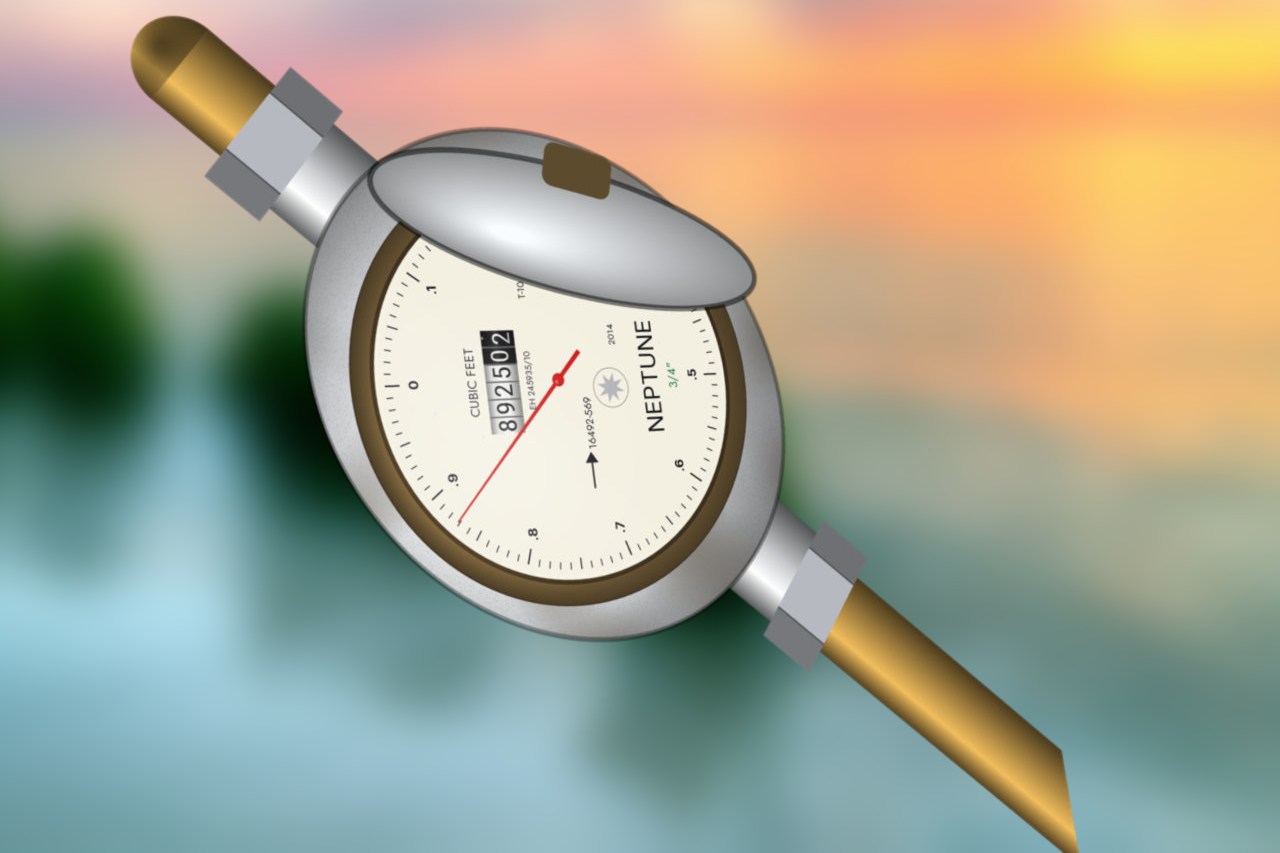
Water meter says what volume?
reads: 892501.87 ft³
